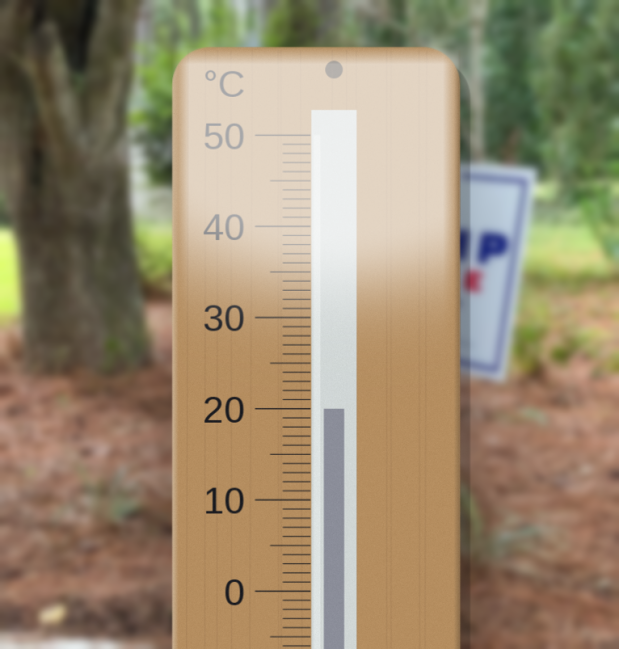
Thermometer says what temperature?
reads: 20 °C
